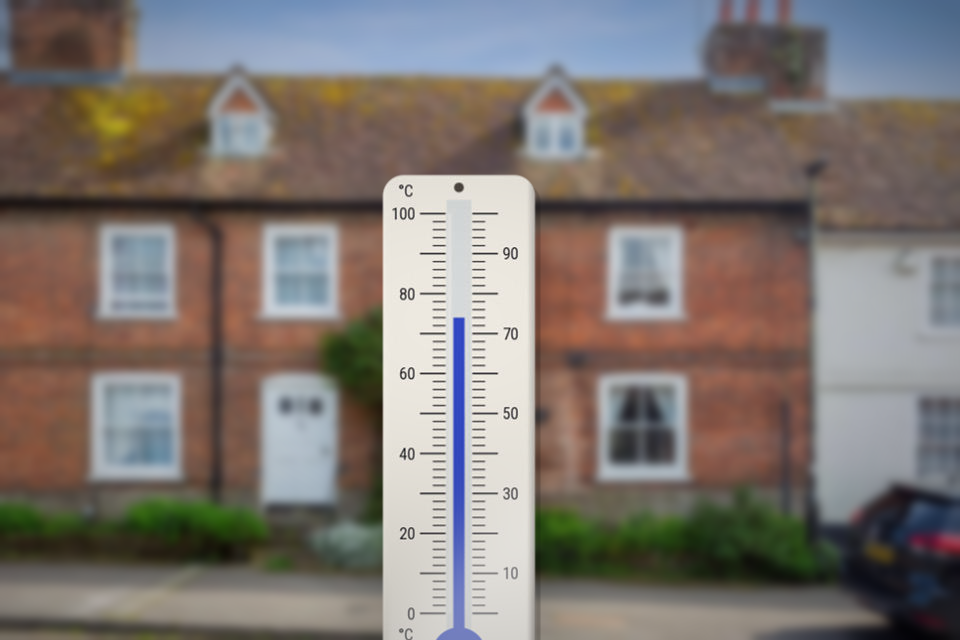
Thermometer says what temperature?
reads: 74 °C
